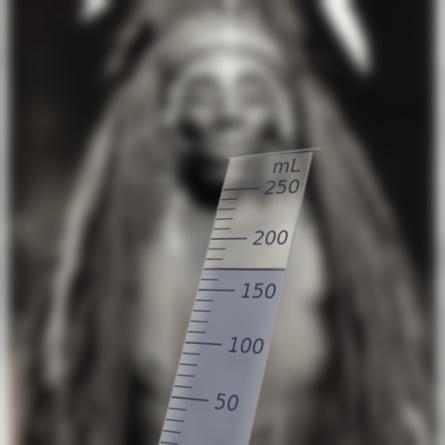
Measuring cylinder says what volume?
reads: 170 mL
